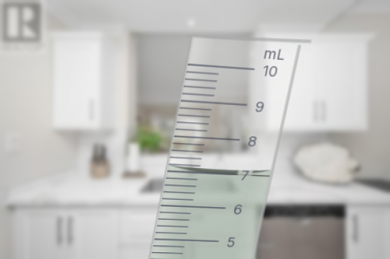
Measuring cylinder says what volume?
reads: 7 mL
